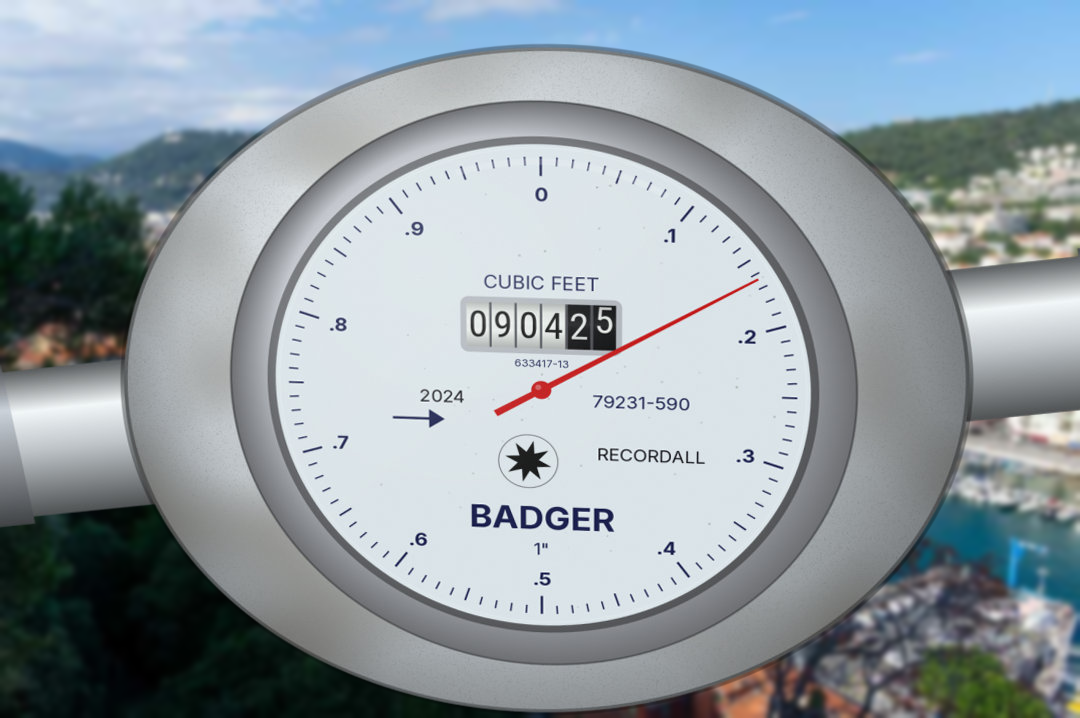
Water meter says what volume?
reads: 90425.16 ft³
